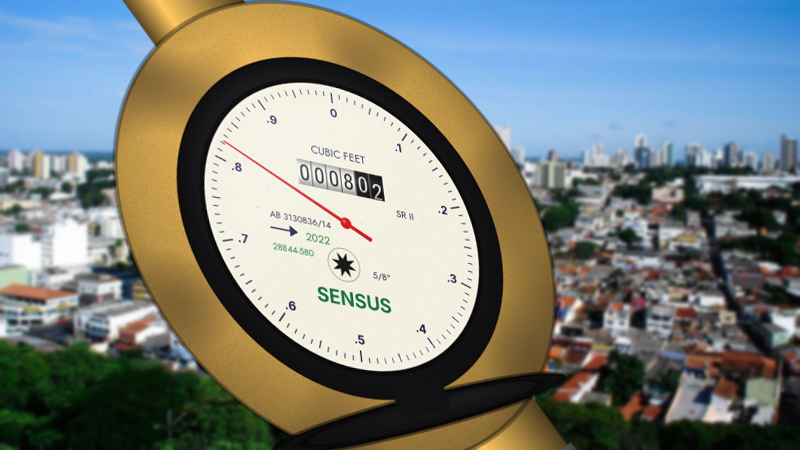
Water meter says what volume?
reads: 801.82 ft³
